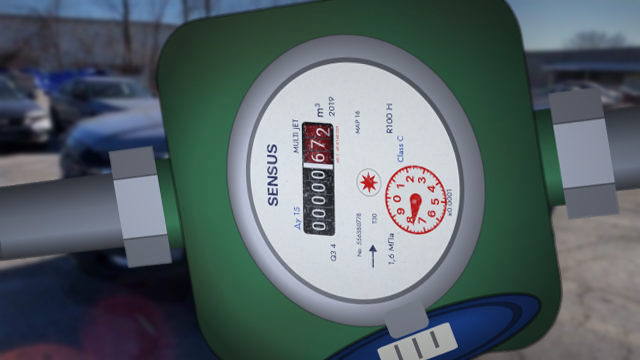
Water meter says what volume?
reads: 0.6717 m³
